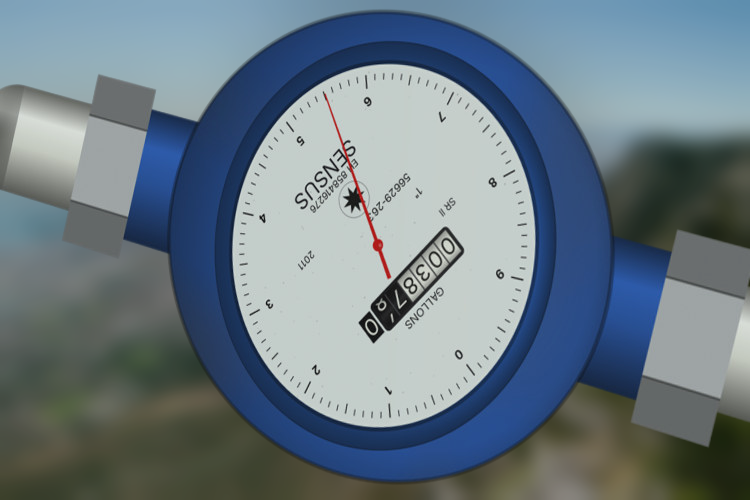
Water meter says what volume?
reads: 38775.5 gal
